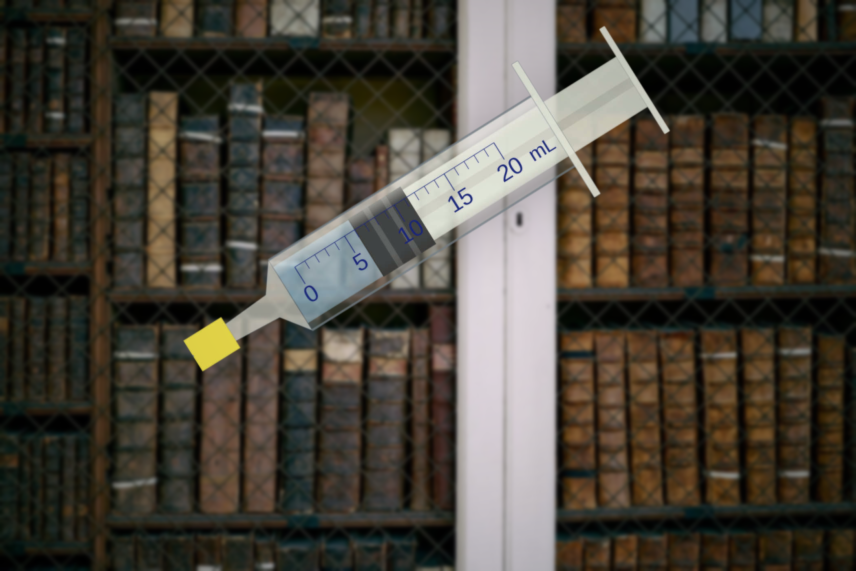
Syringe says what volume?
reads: 6 mL
